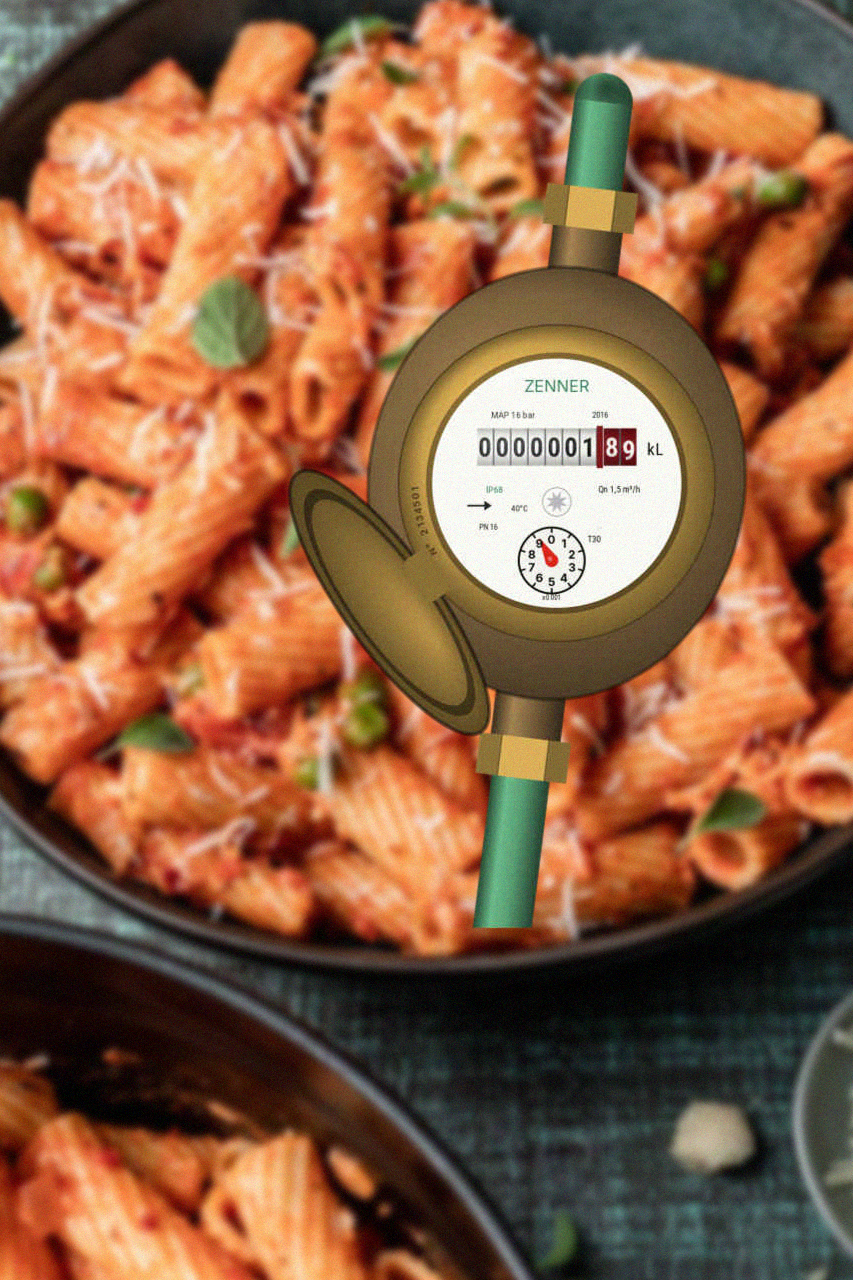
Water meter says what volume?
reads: 1.889 kL
